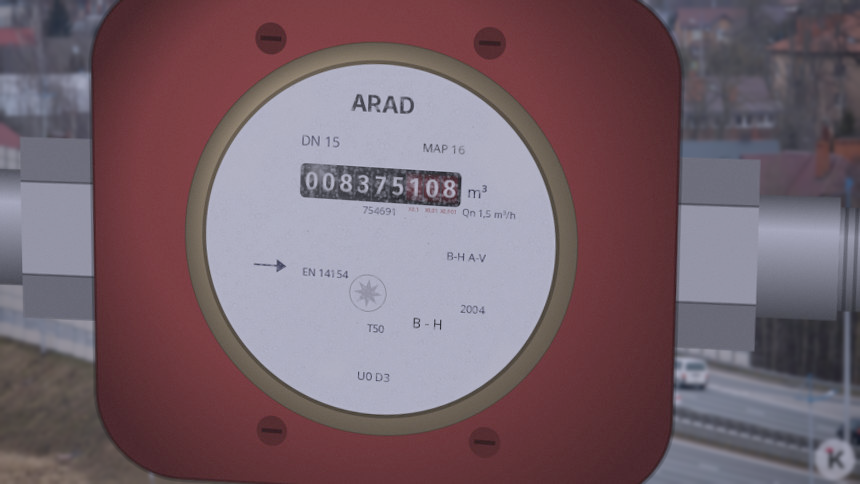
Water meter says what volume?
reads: 8375.108 m³
